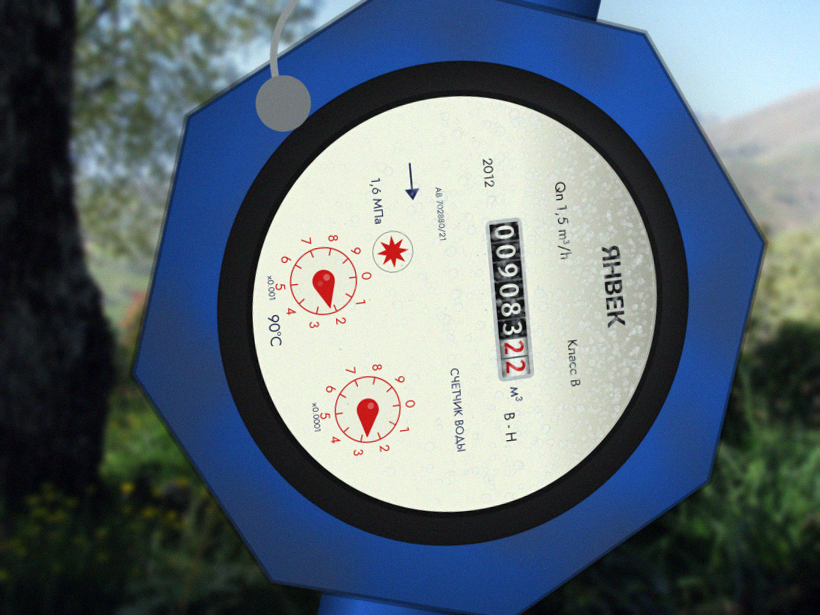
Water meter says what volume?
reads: 9083.2222 m³
